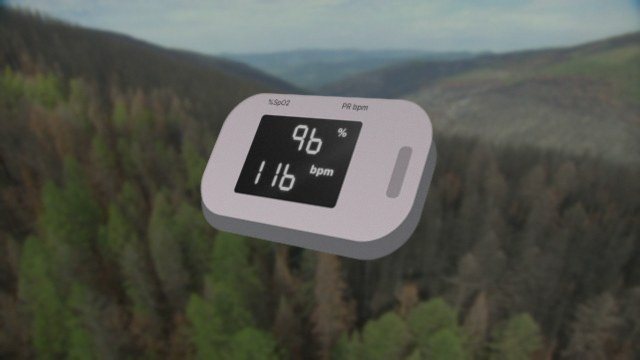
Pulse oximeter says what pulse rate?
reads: 116 bpm
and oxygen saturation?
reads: 96 %
